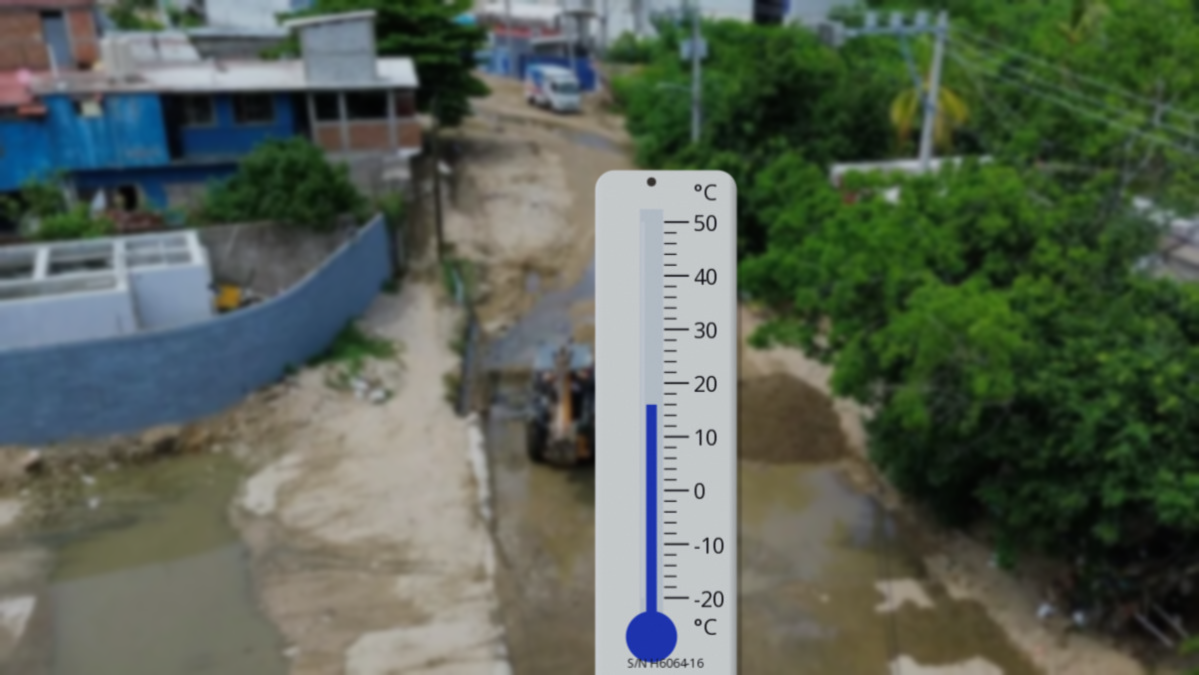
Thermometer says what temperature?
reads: 16 °C
